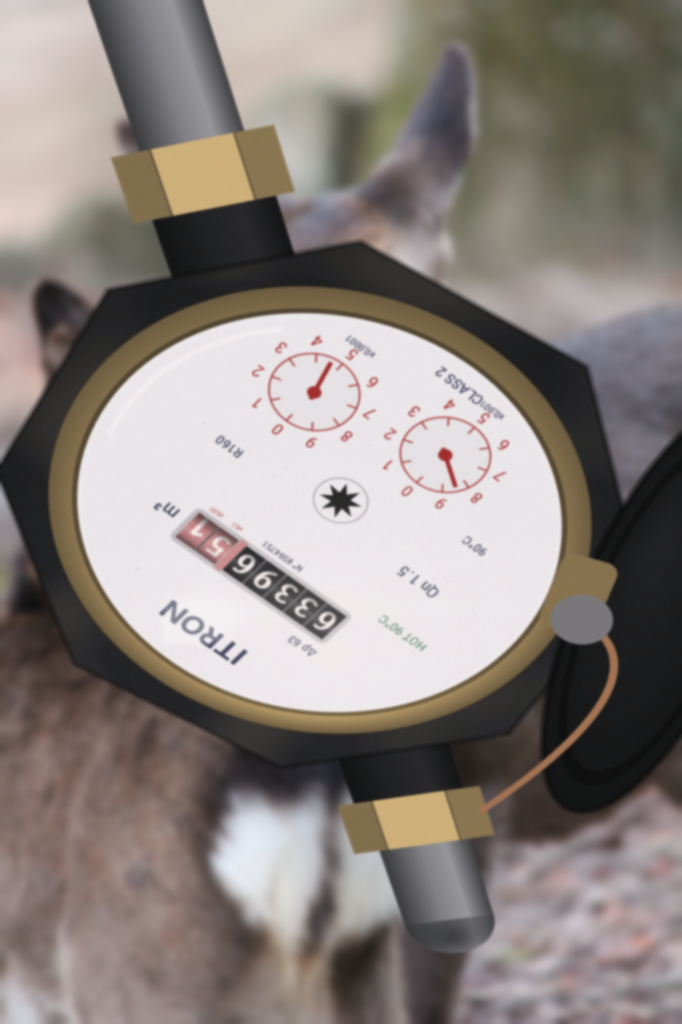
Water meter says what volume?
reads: 63396.5084 m³
